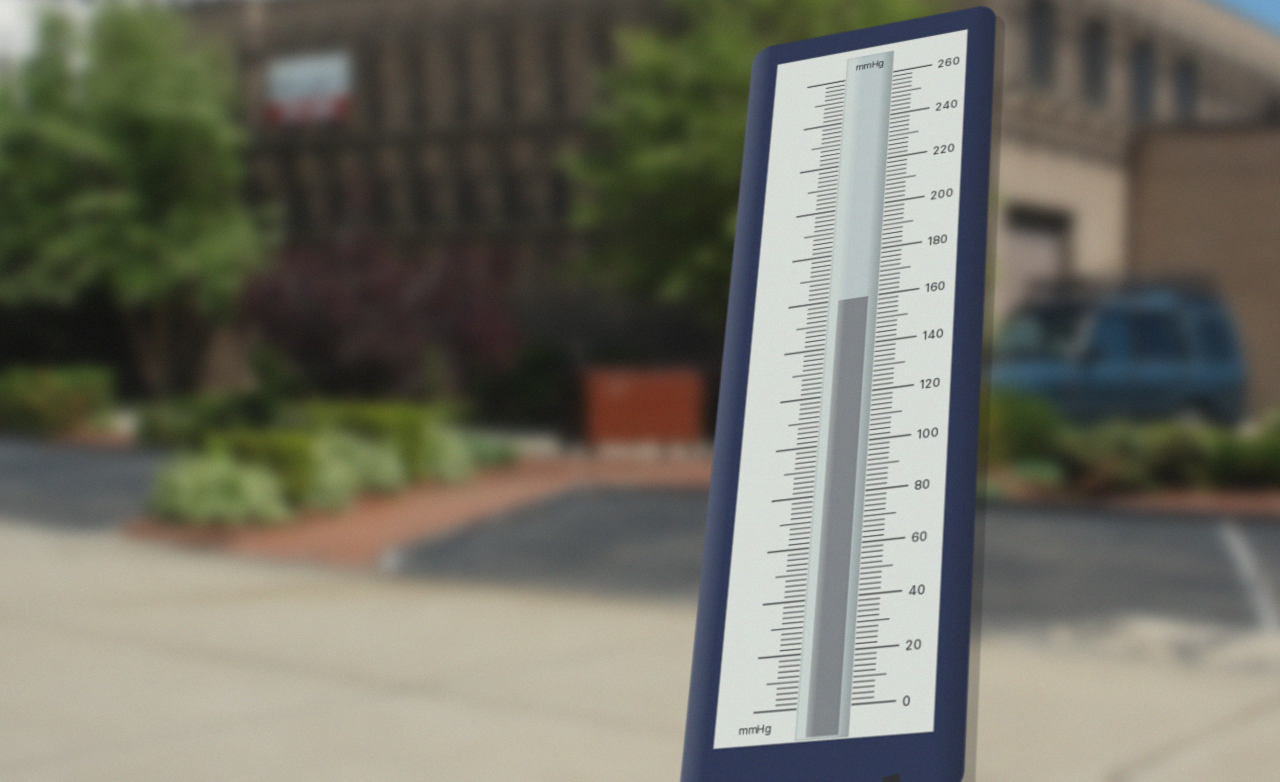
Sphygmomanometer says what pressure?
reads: 160 mmHg
